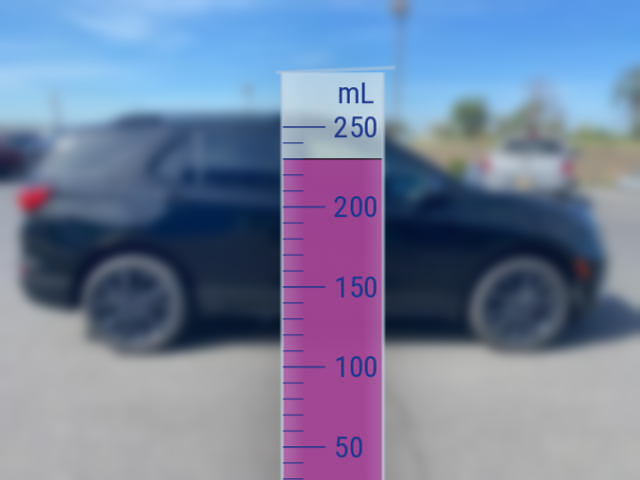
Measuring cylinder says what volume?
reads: 230 mL
